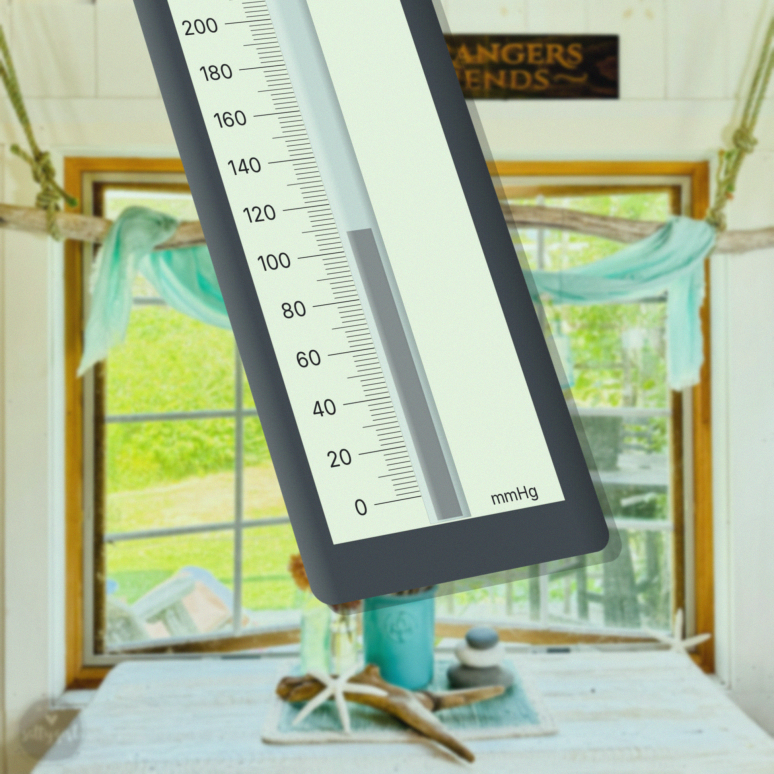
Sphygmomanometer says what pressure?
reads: 108 mmHg
